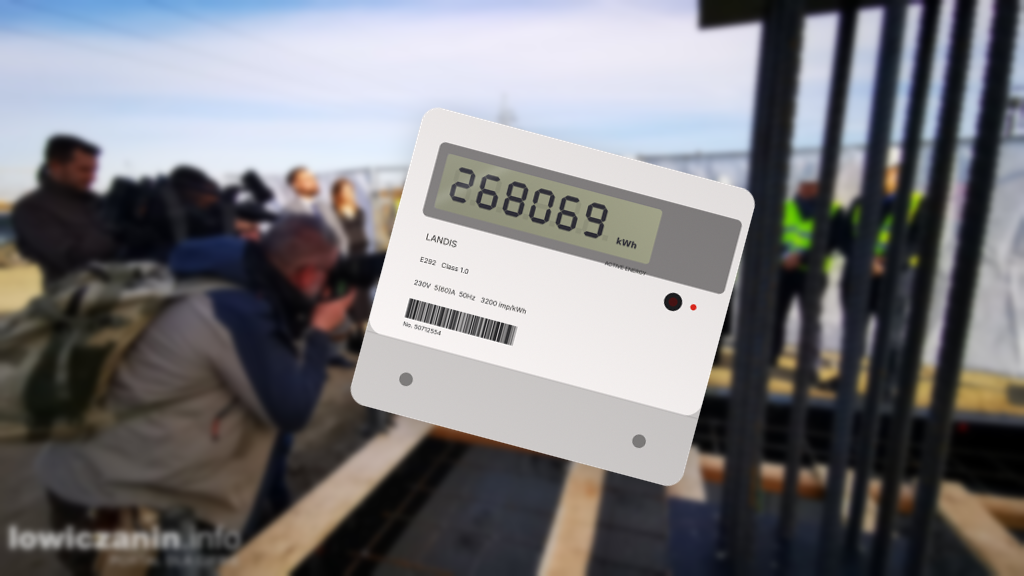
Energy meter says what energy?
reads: 268069 kWh
